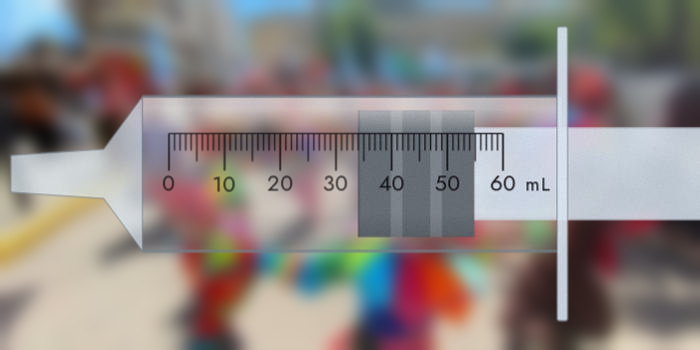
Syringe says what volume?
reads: 34 mL
